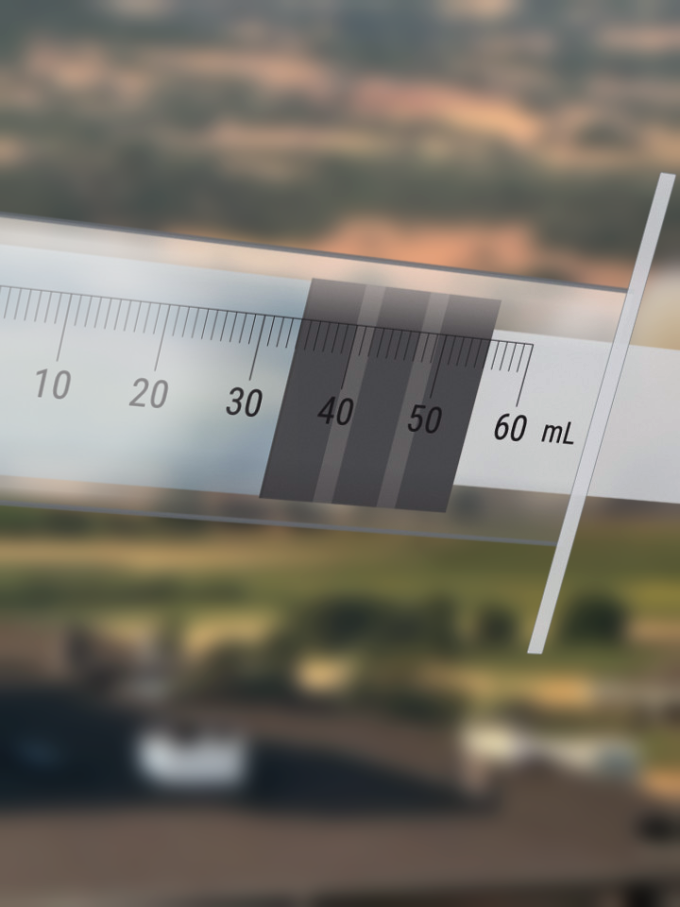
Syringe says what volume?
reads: 34 mL
